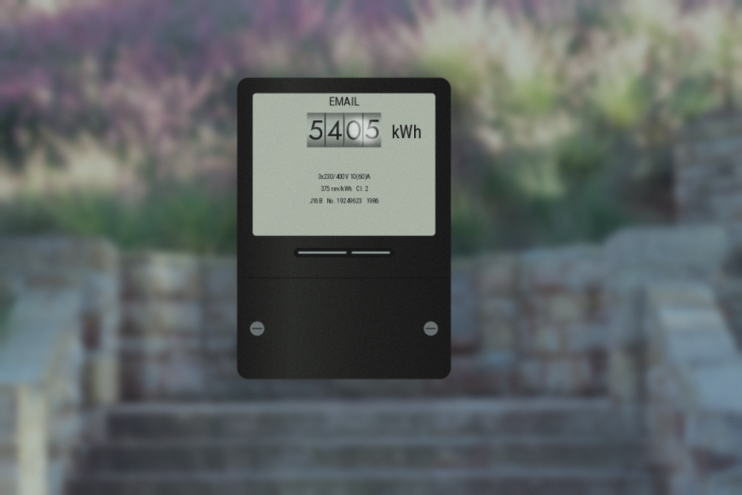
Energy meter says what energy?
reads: 5405 kWh
